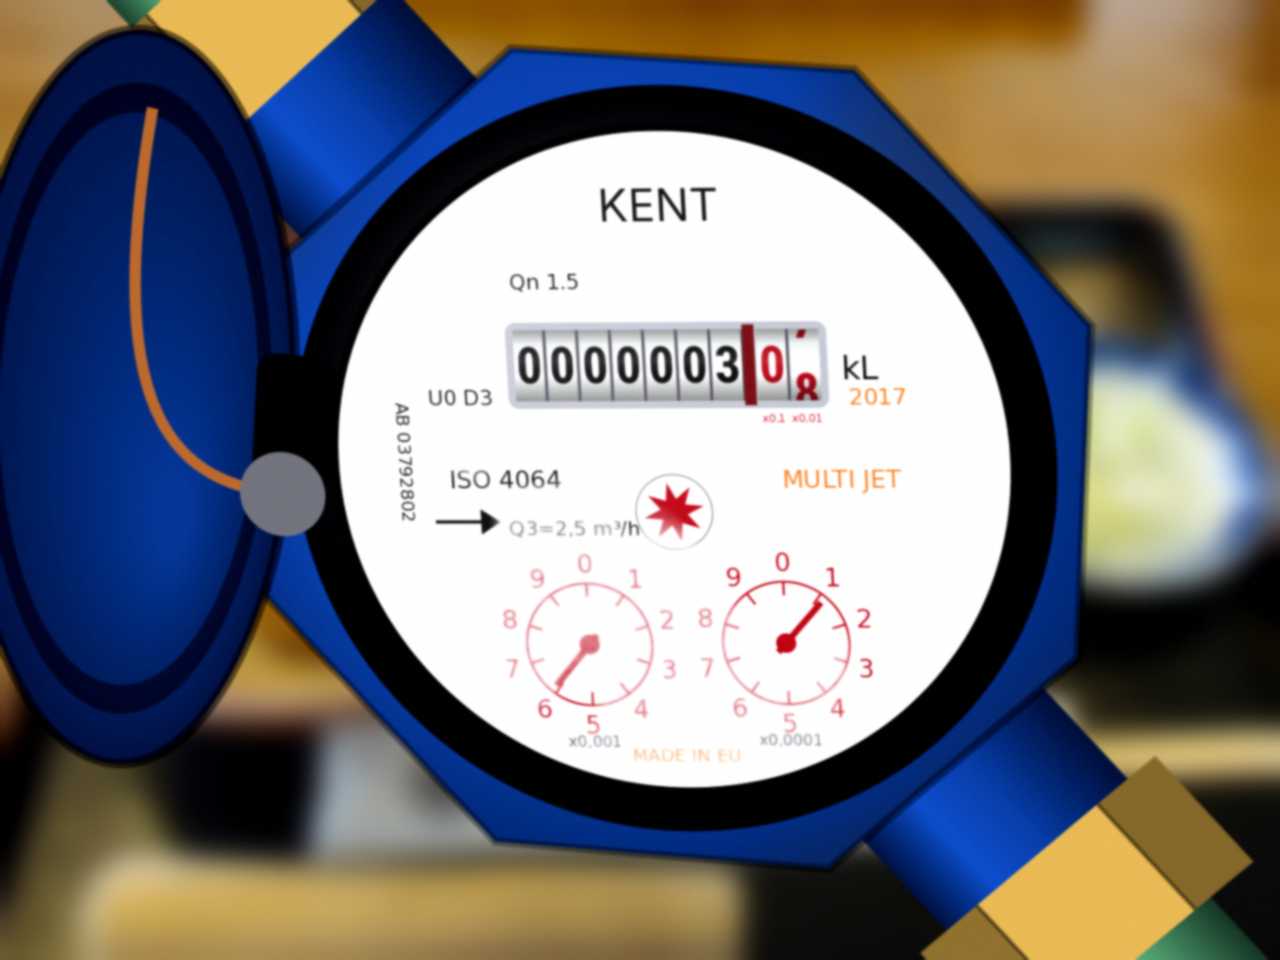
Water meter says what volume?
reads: 3.0761 kL
